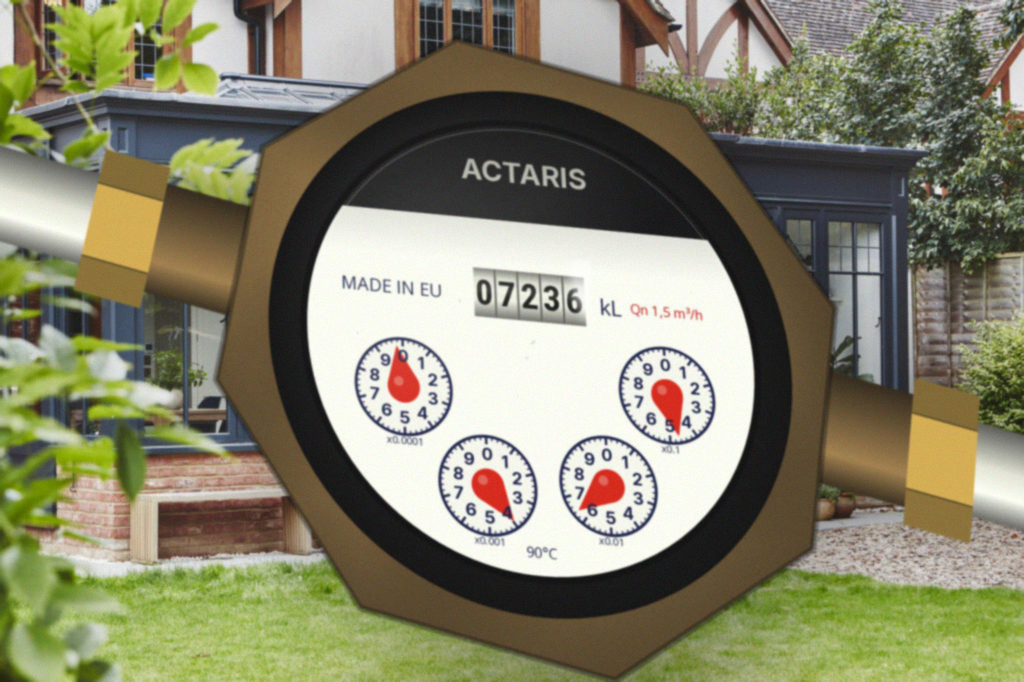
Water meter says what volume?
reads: 7236.4639 kL
